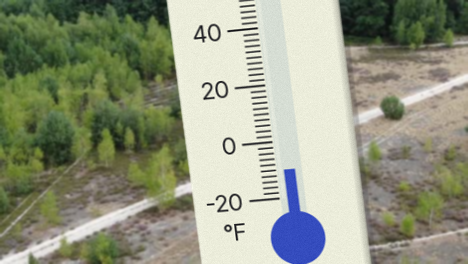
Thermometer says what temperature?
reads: -10 °F
